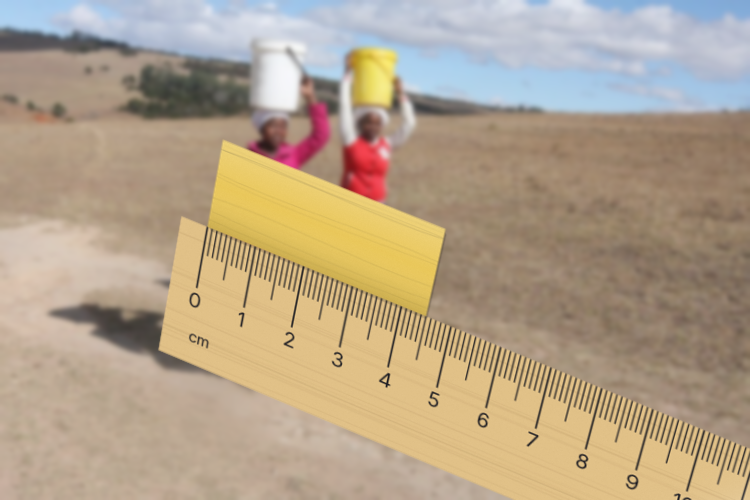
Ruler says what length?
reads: 4.5 cm
